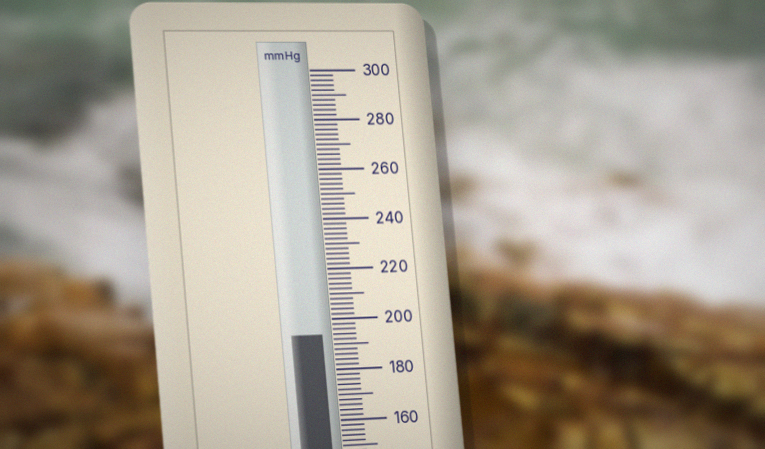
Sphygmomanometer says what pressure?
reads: 194 mmHg
